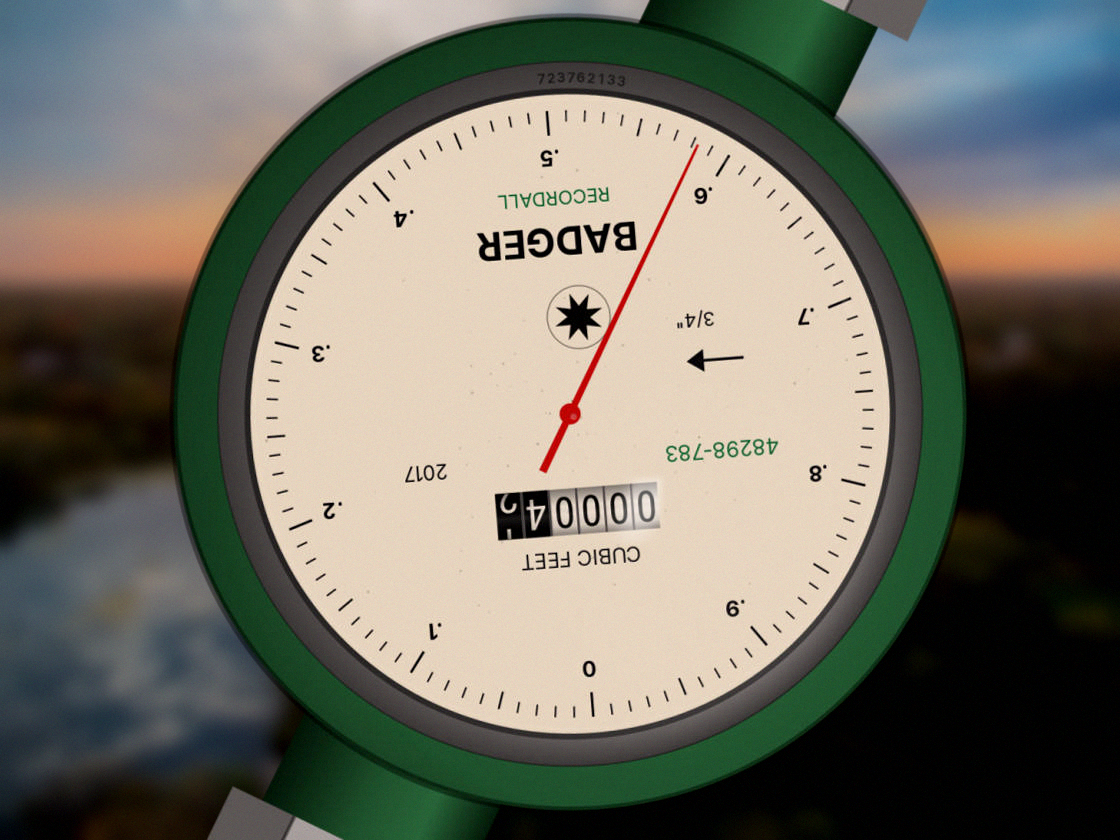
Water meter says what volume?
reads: 41.58 ft³
